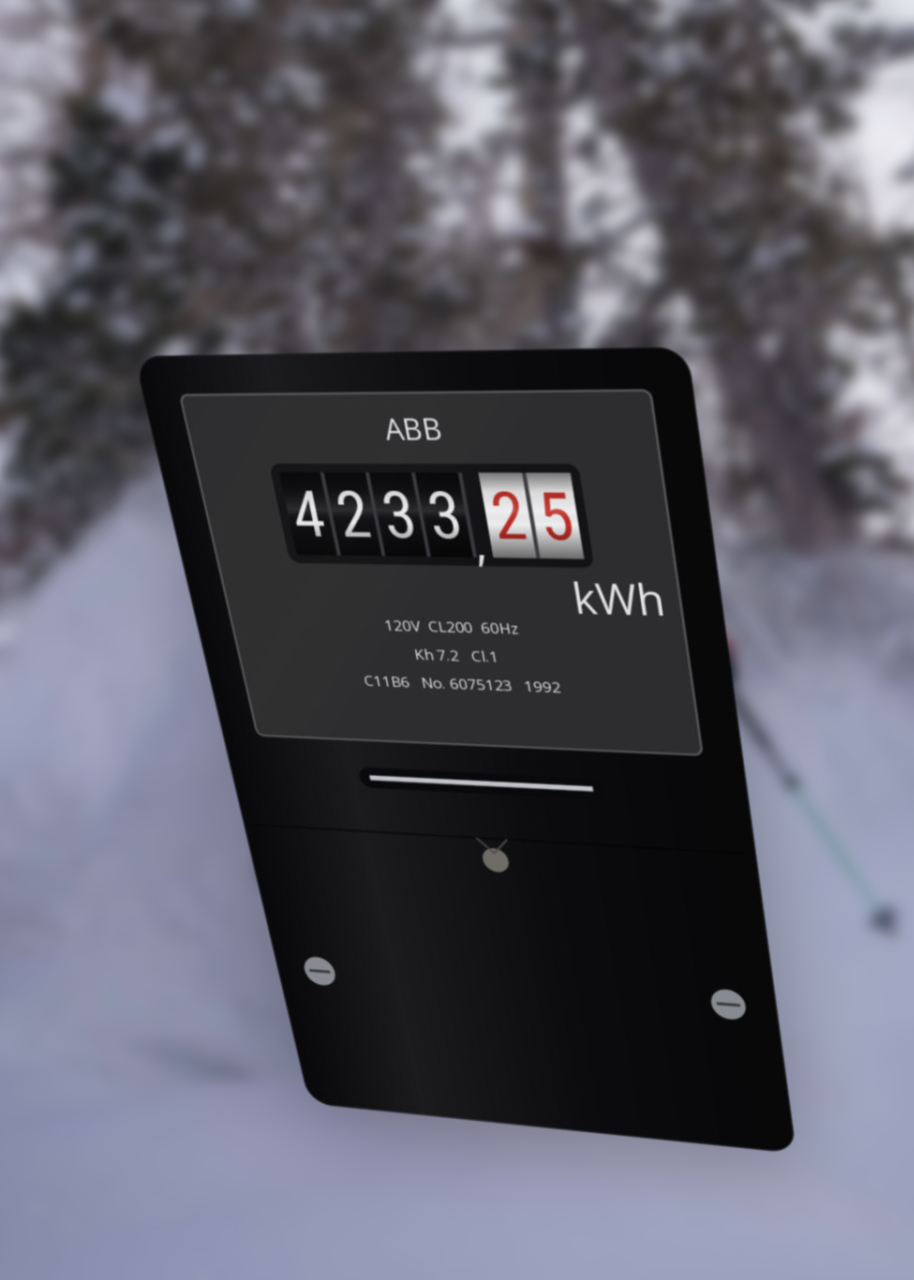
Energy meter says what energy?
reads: 4233.25 kWh
